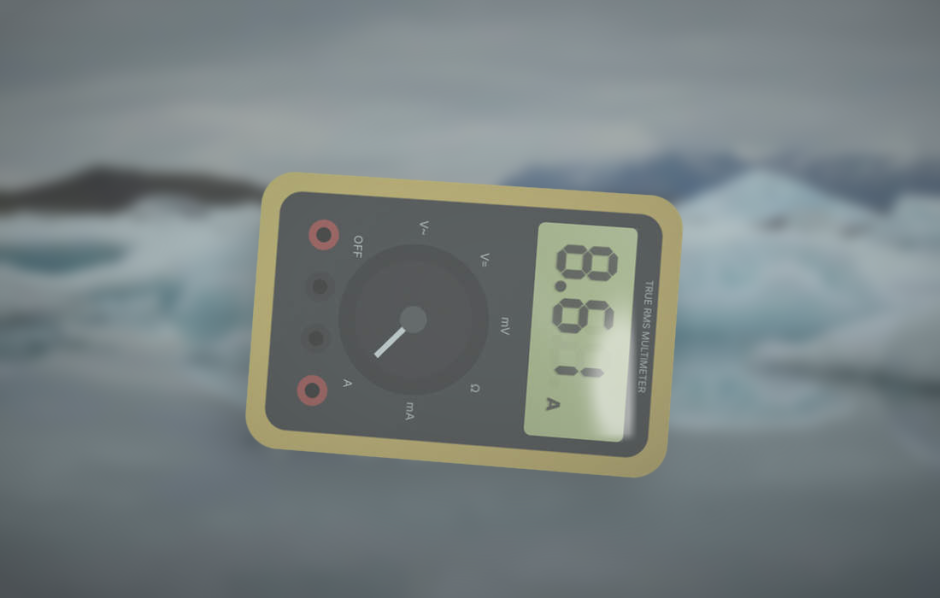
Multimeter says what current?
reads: 8.61 A
